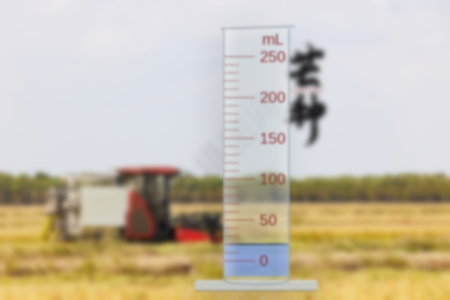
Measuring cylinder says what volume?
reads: 20 mL
